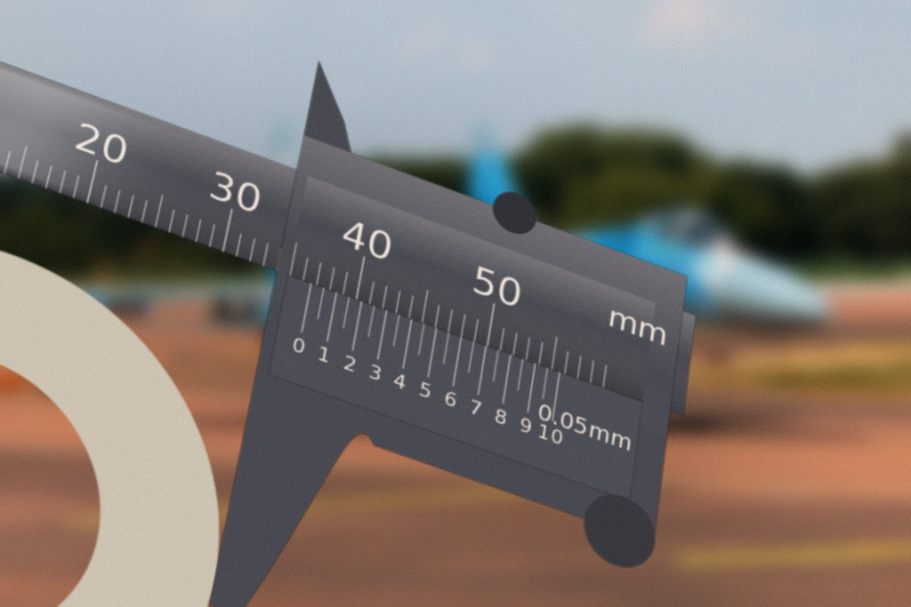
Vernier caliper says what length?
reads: 36.6 mm
